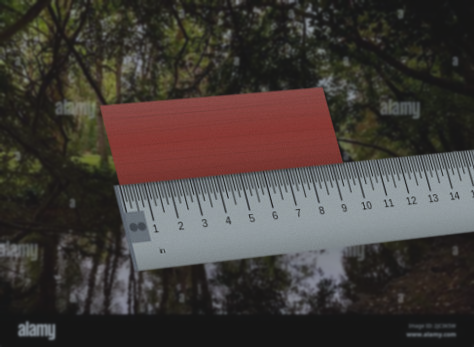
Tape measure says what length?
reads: 9.5 in
